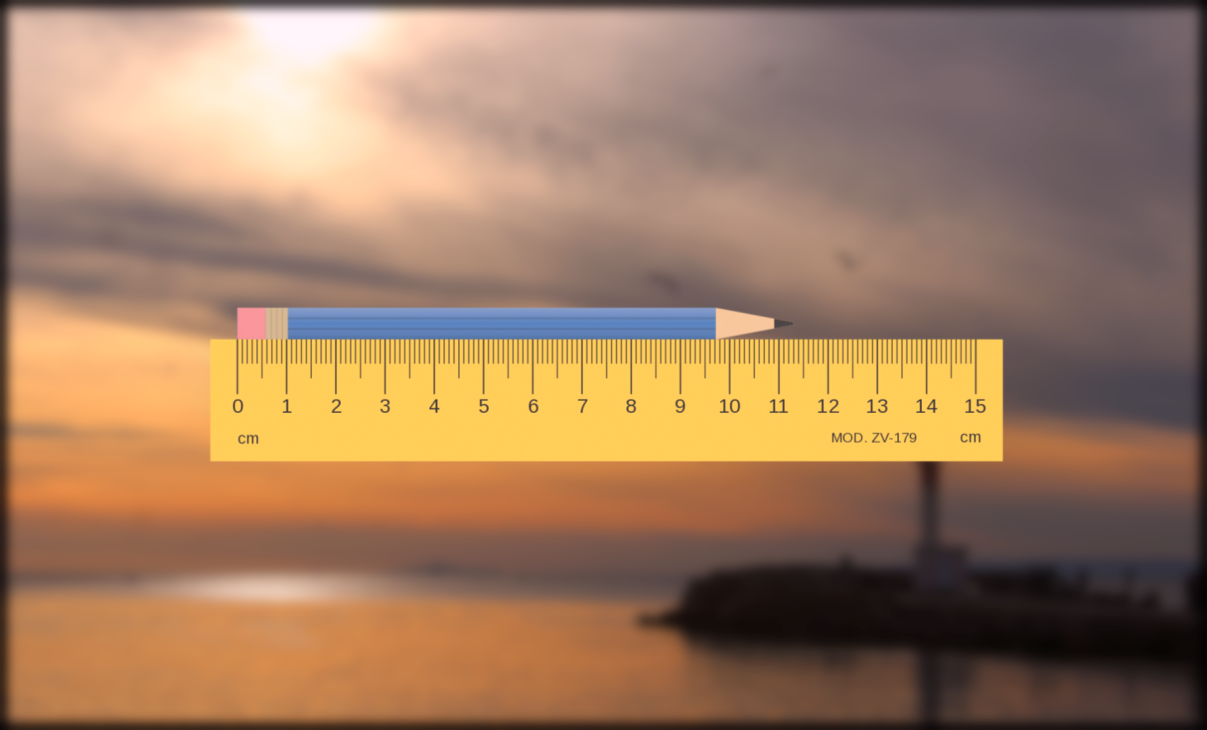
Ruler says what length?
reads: 11.3 cm
